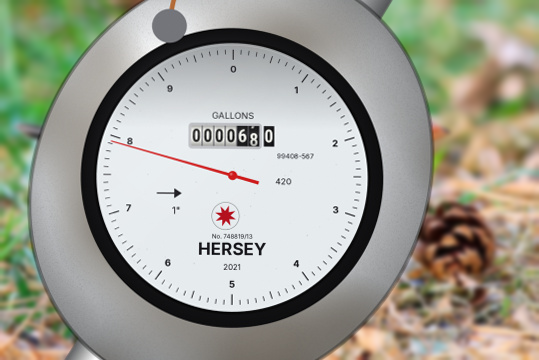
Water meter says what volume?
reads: 677.9 gal
